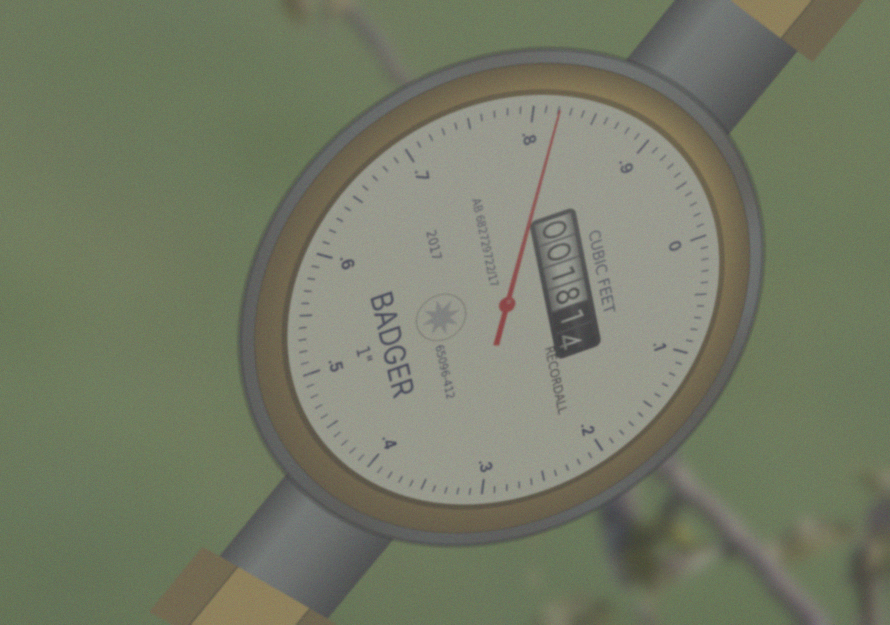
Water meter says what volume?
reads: 1813.82 ft³
